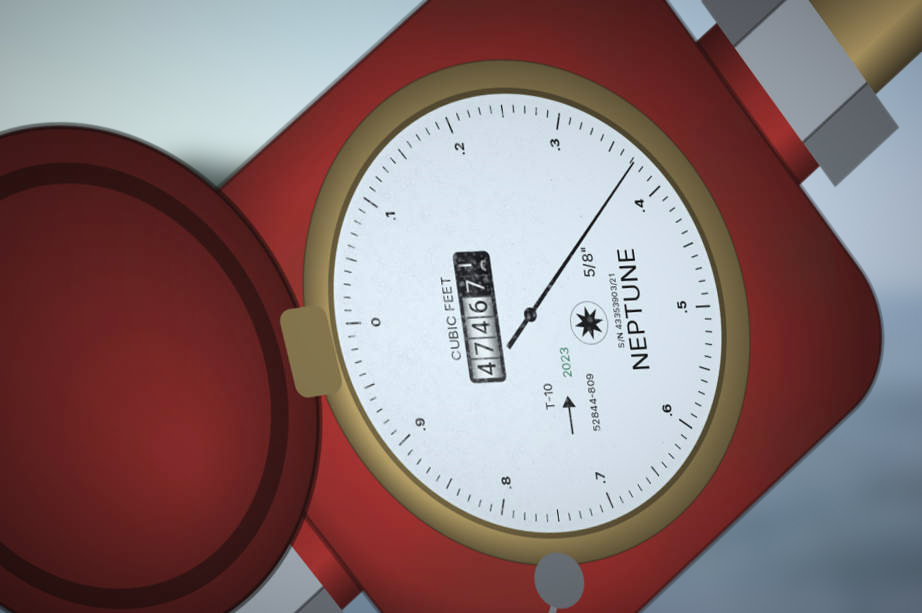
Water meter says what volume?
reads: 474671.37 ft³
